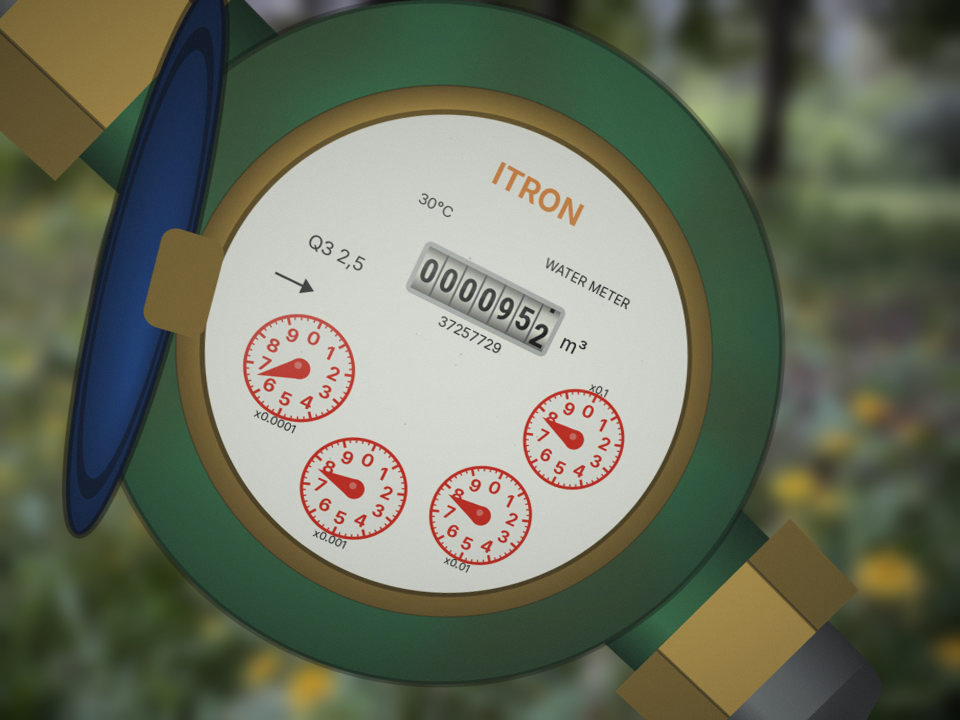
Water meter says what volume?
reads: 951.7776 m³
